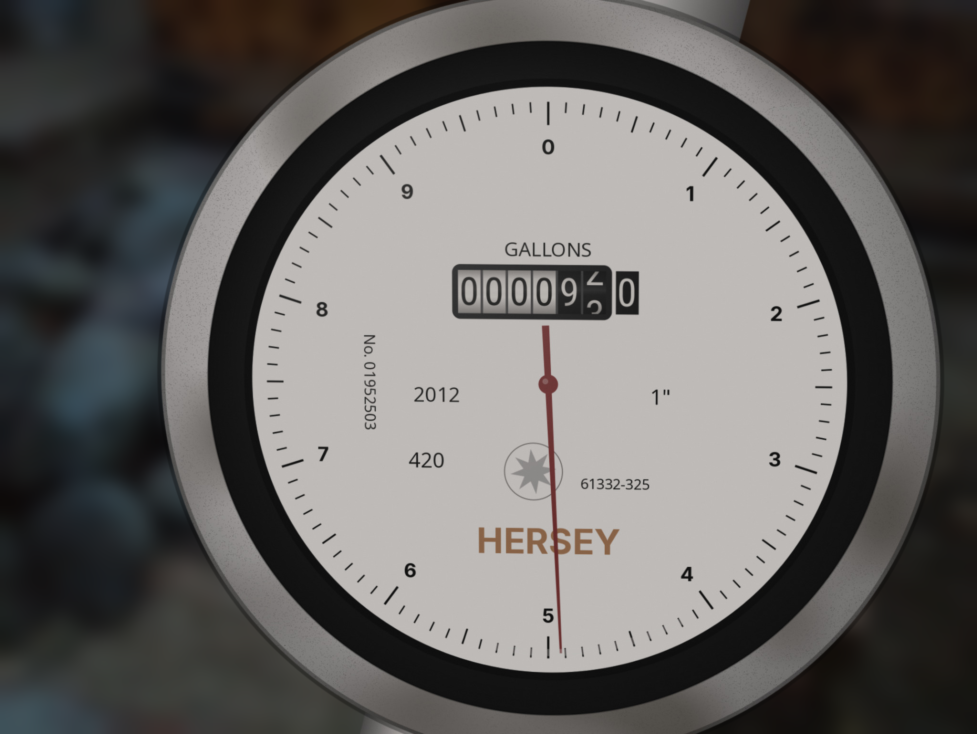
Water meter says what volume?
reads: 924.9 gal
